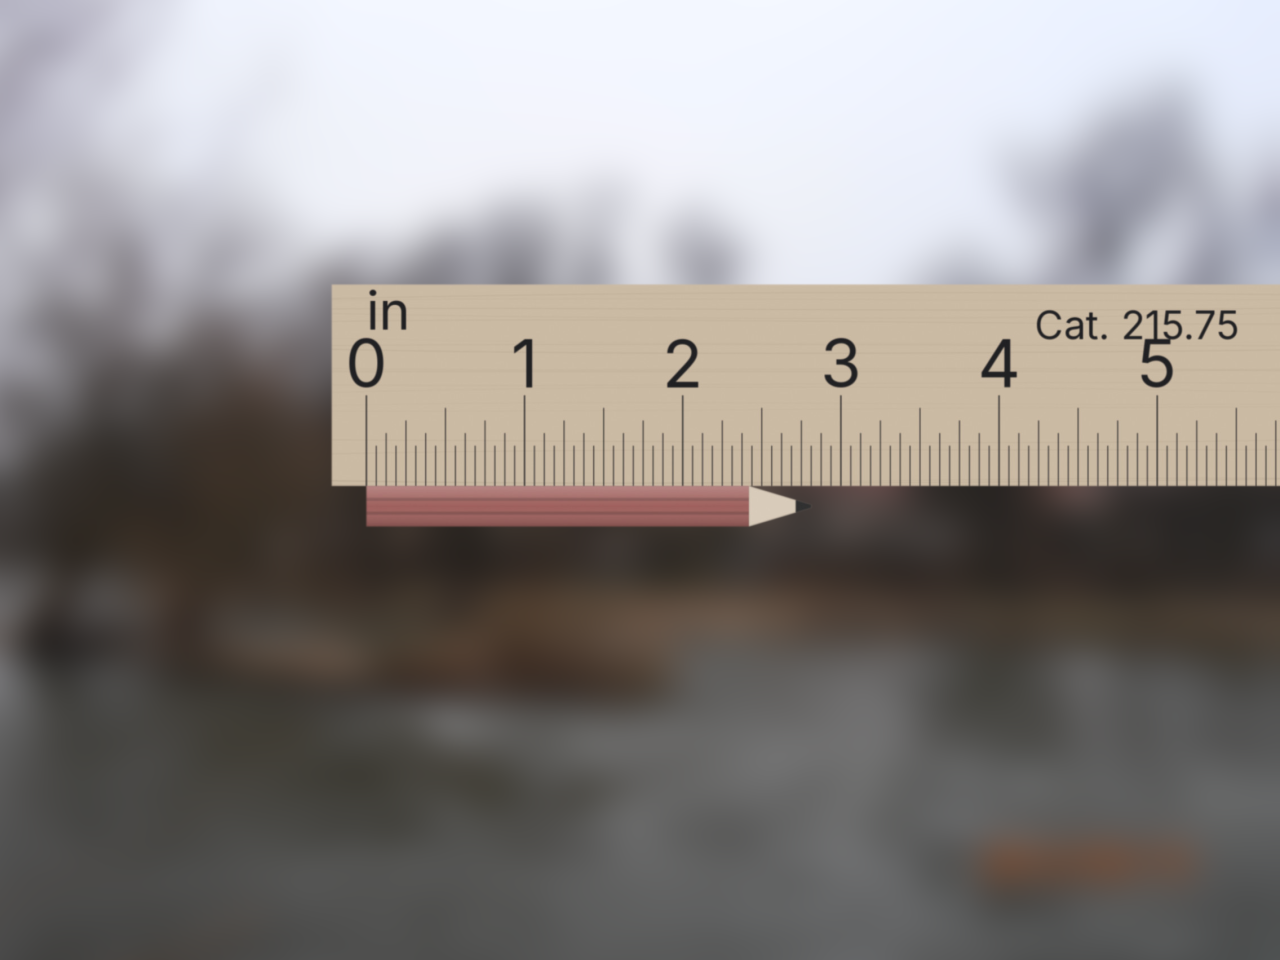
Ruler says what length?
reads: 2.8125 in
